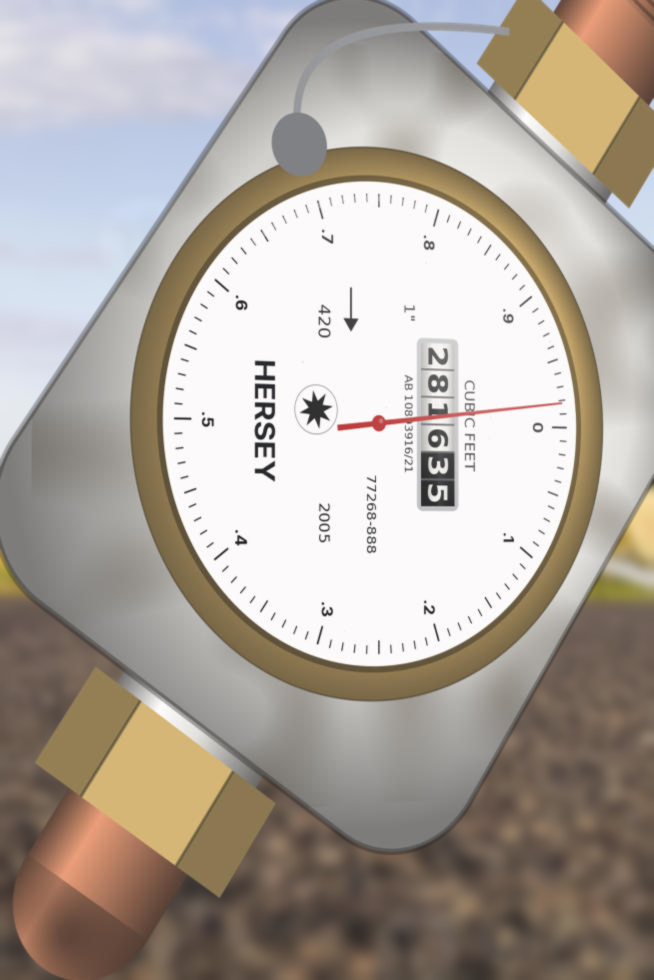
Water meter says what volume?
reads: 281634.98 ft³
